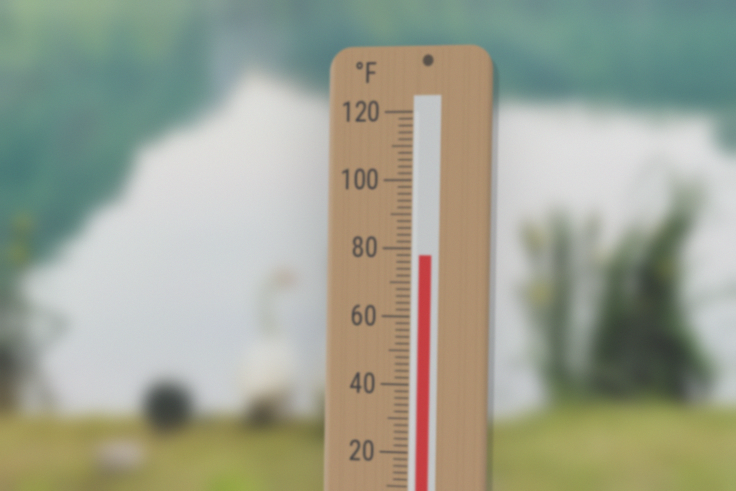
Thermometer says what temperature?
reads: 78 °F
